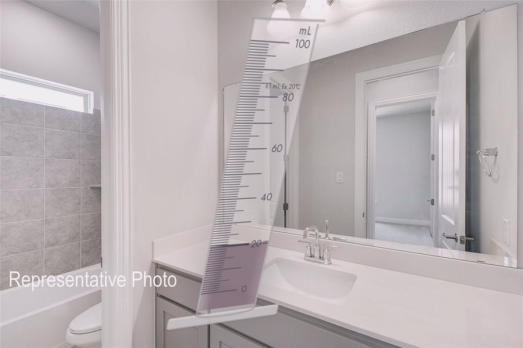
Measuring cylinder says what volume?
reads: 20 mL
